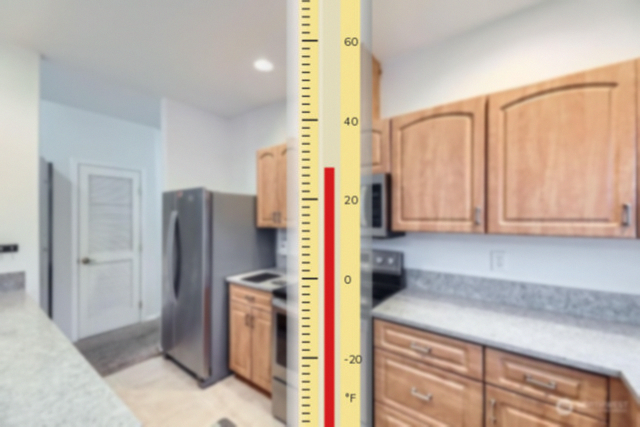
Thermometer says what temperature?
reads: 28 °F
